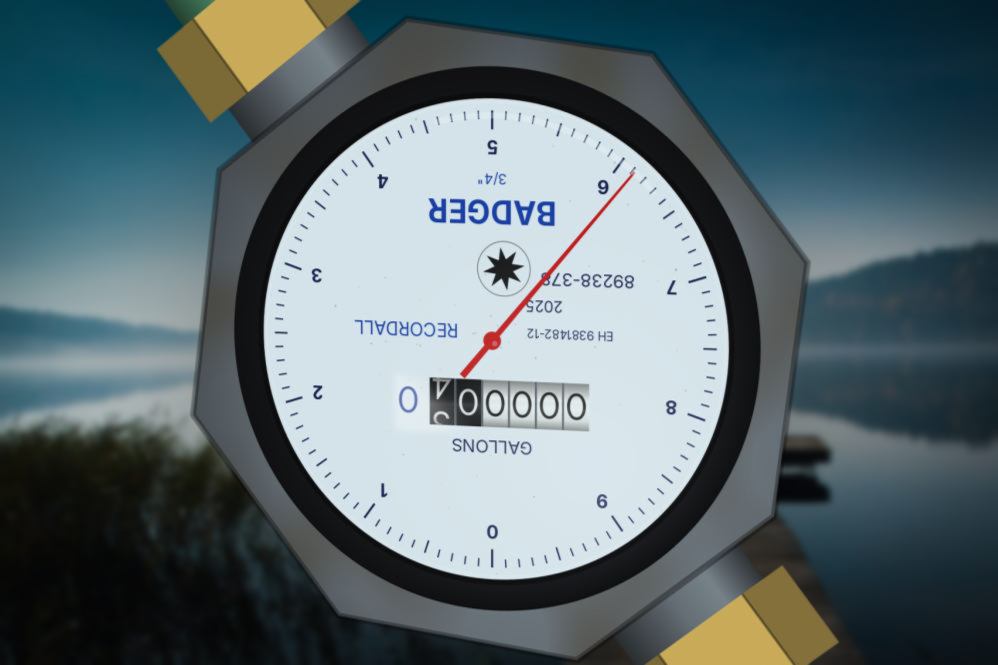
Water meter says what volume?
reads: 36.1 gal
